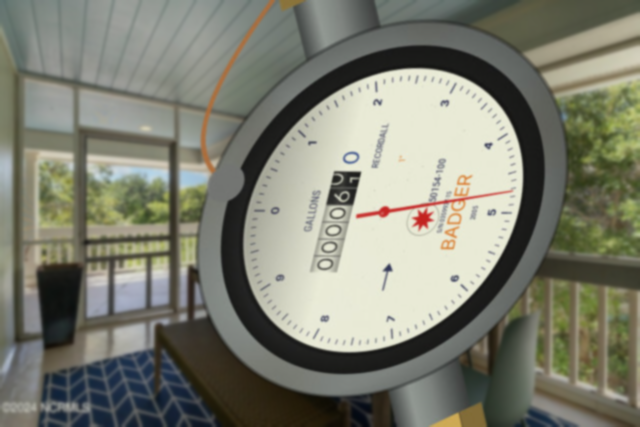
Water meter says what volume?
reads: 604.7 gal
